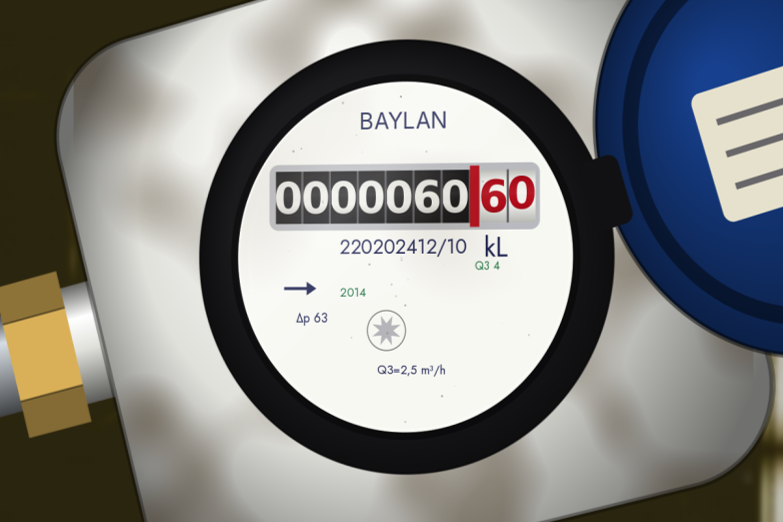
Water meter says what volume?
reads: 60.60 kL
